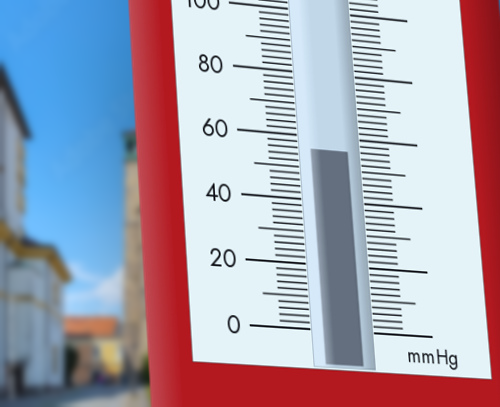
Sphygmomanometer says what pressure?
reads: 56 mmHg
